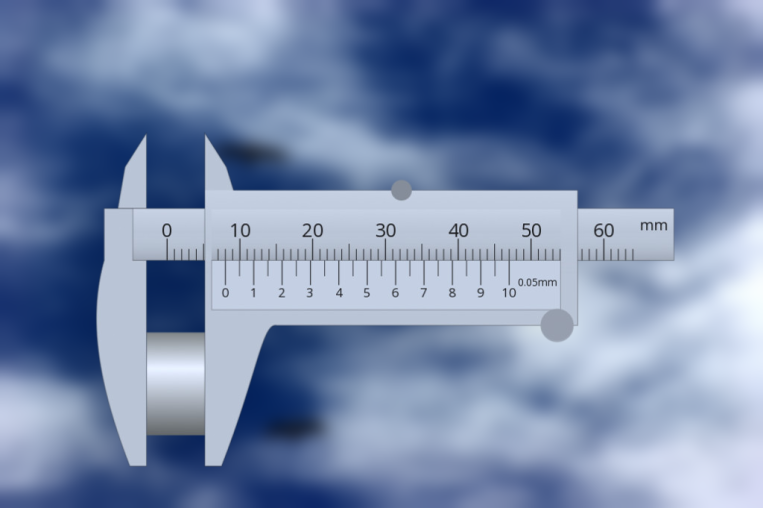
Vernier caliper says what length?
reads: 8.0 mm
